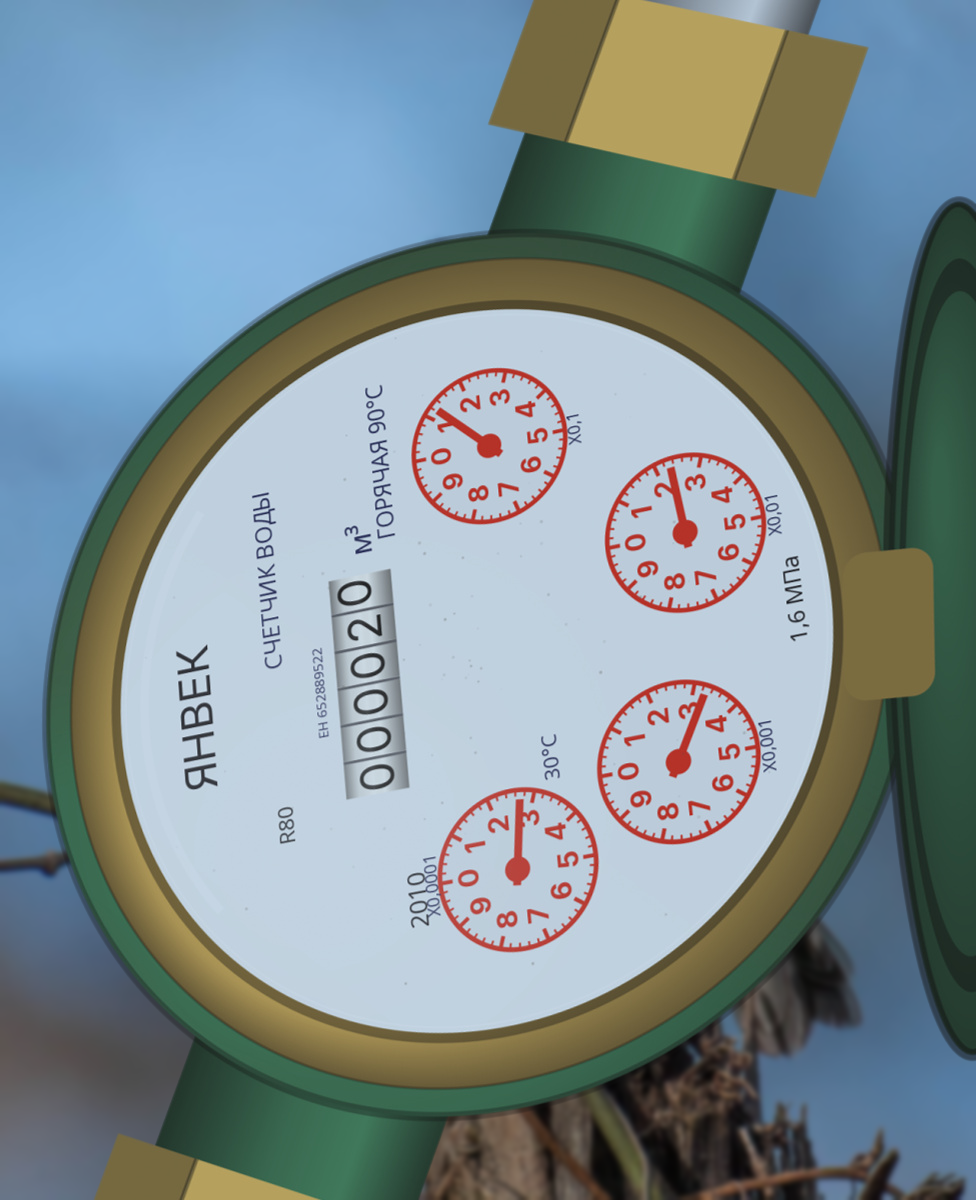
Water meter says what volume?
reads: 20.1232 m³
